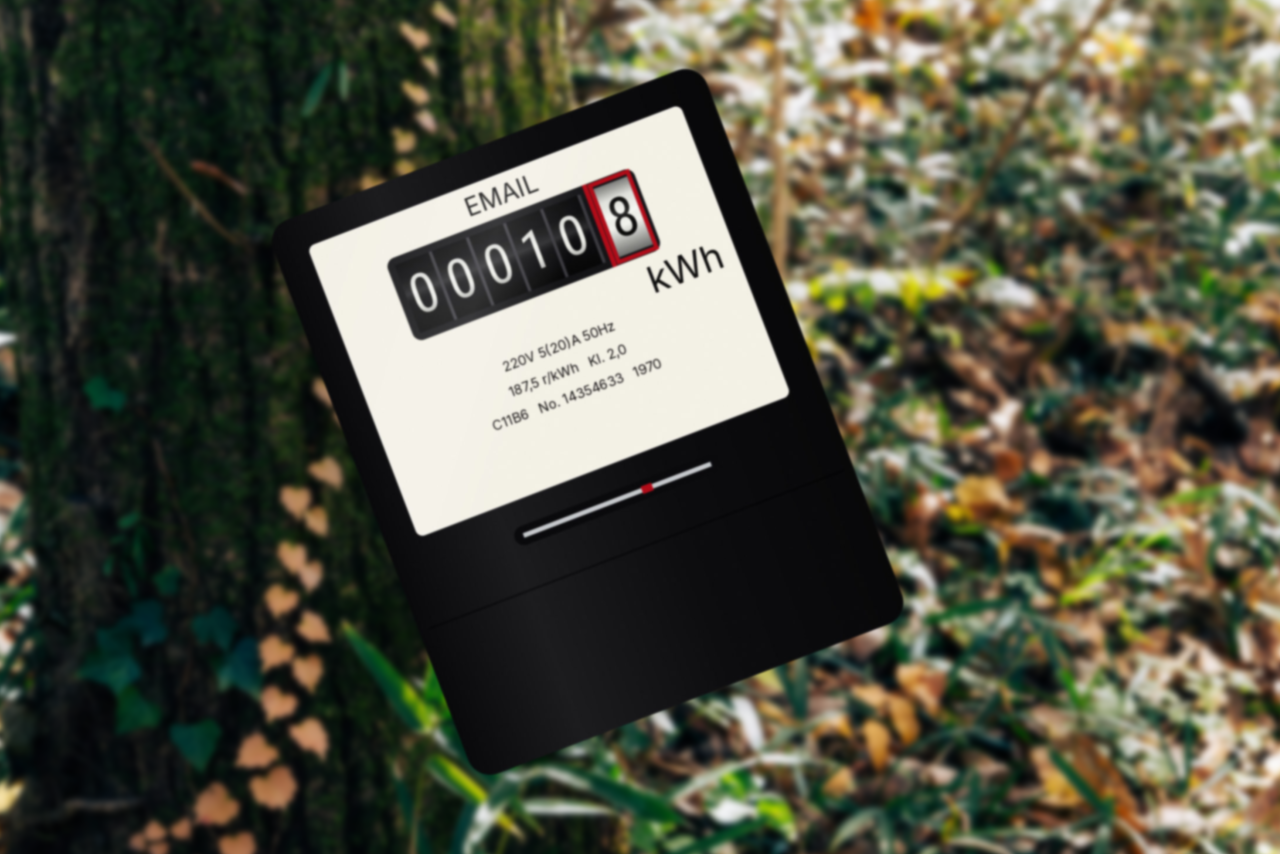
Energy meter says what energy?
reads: 10.8 kWh
